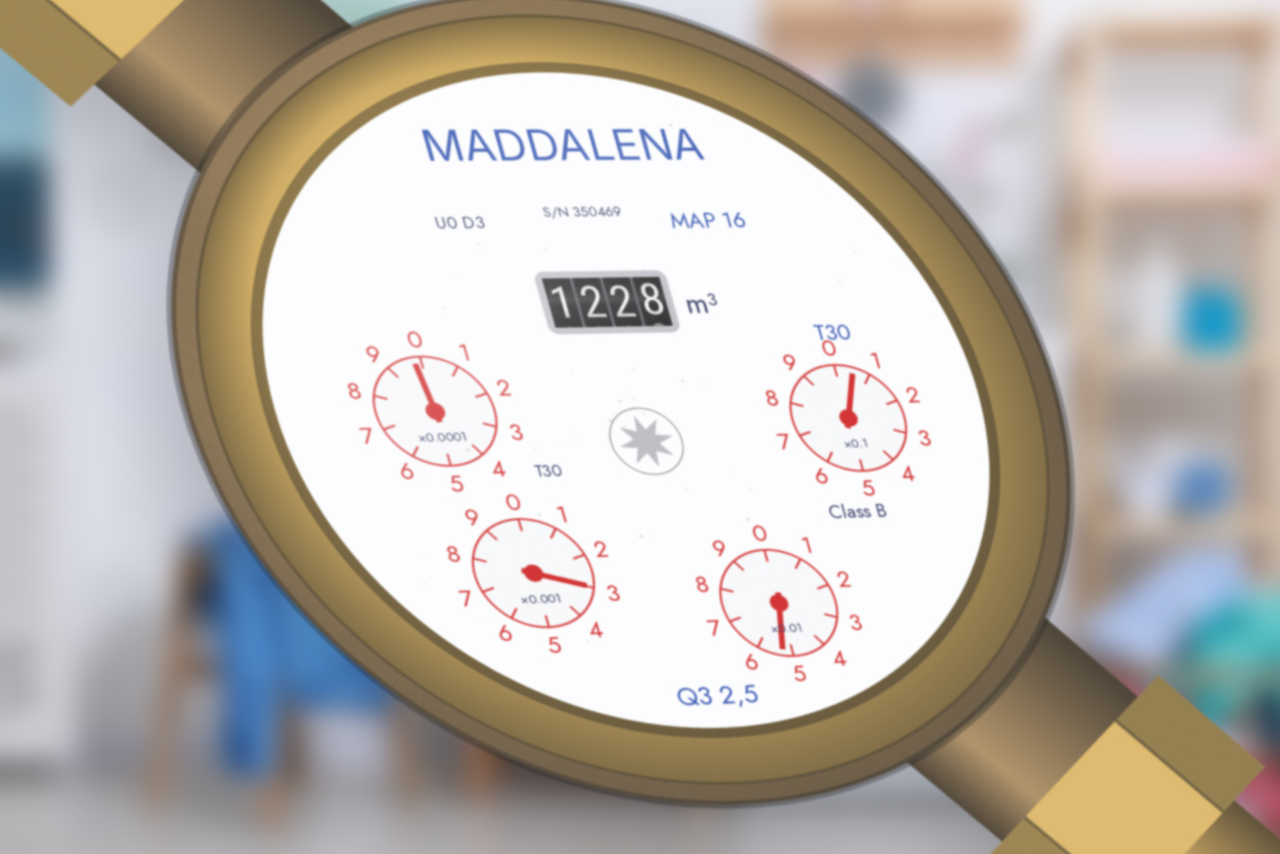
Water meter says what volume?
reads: 1228.0529 m³
